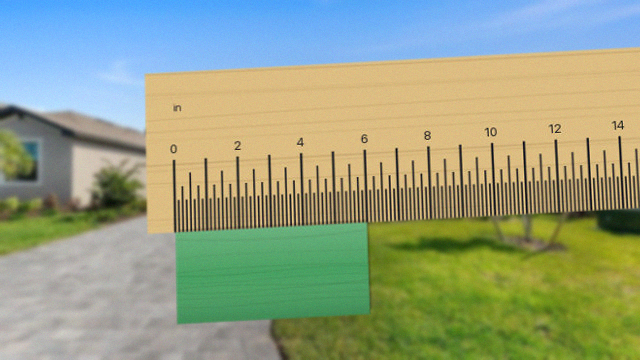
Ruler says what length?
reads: 6 in
